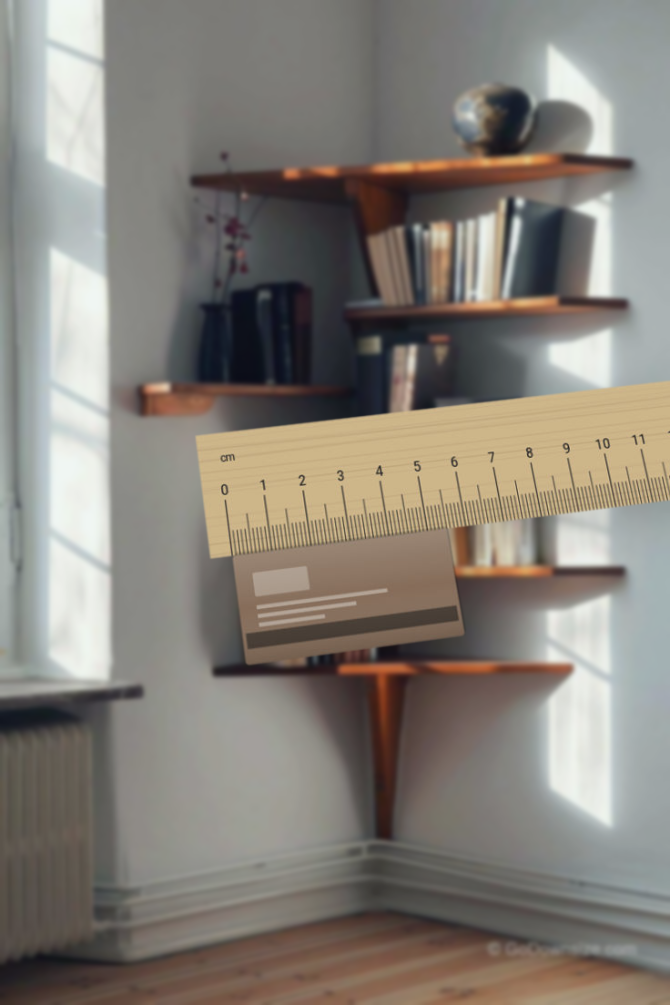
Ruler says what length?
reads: 5.5 cm
